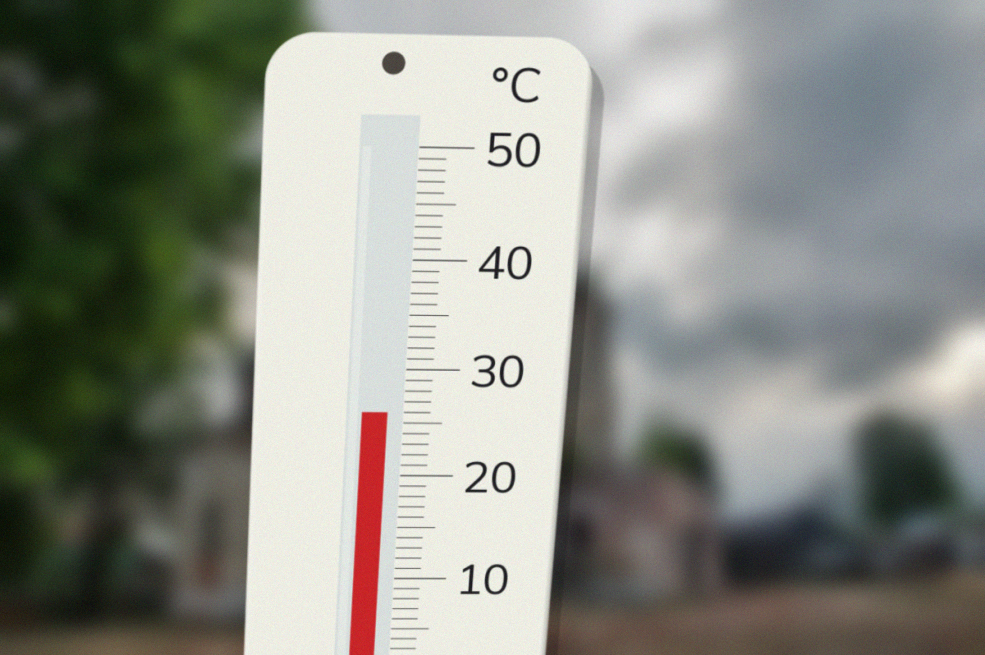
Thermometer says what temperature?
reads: 26 °C
